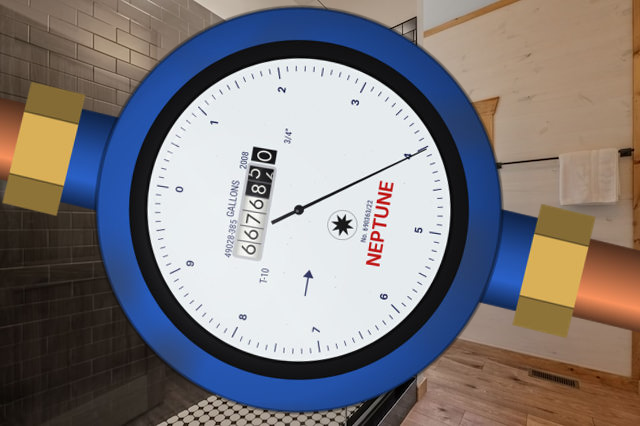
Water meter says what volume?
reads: 6676854.0 gal
